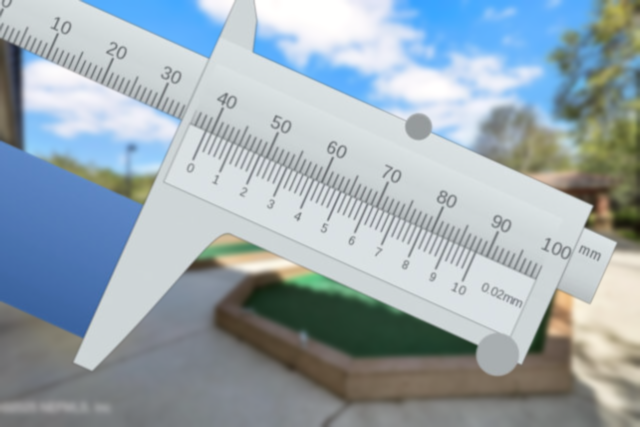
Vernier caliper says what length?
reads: 39.0 mm
